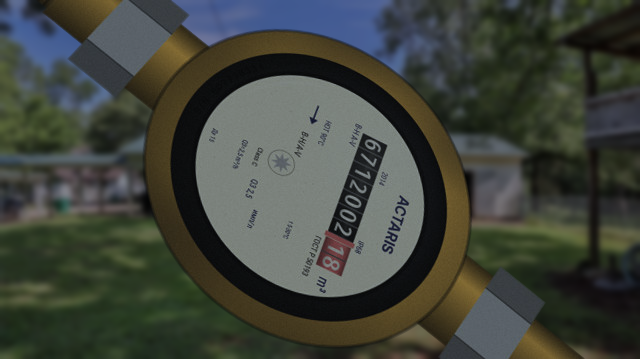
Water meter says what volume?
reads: 6712002.18 m³
